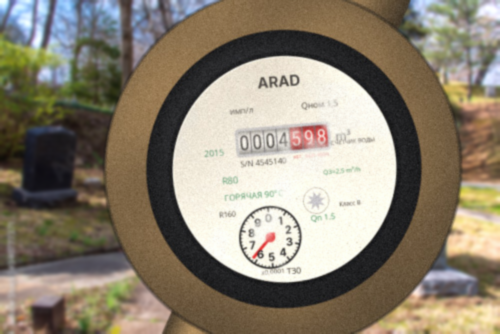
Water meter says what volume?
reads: 4.5986 m³
